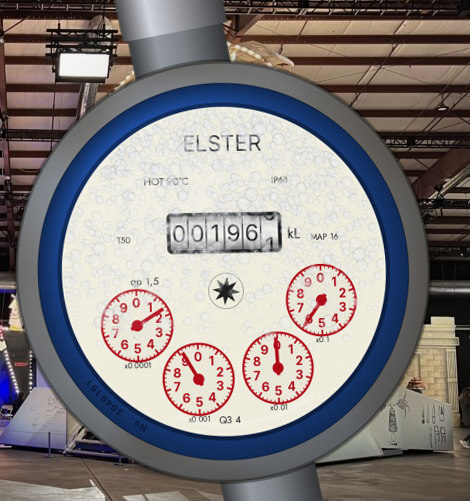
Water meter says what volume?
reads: 1960.5991 kL
